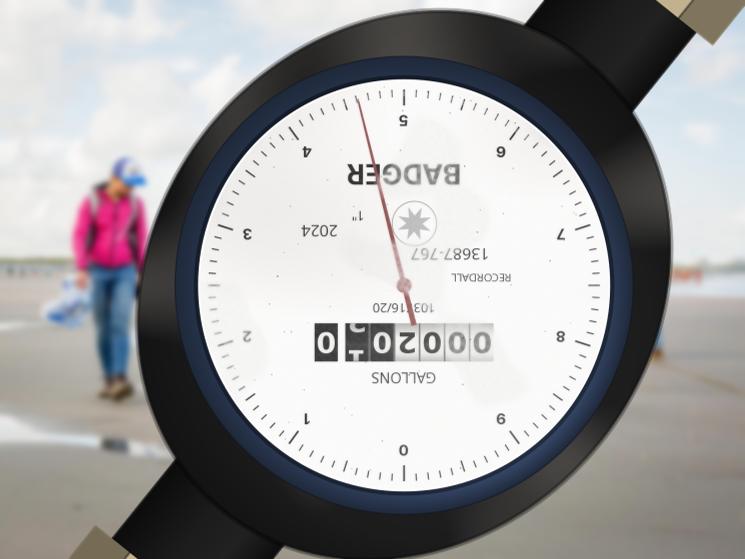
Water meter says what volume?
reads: 2014.6 gal
